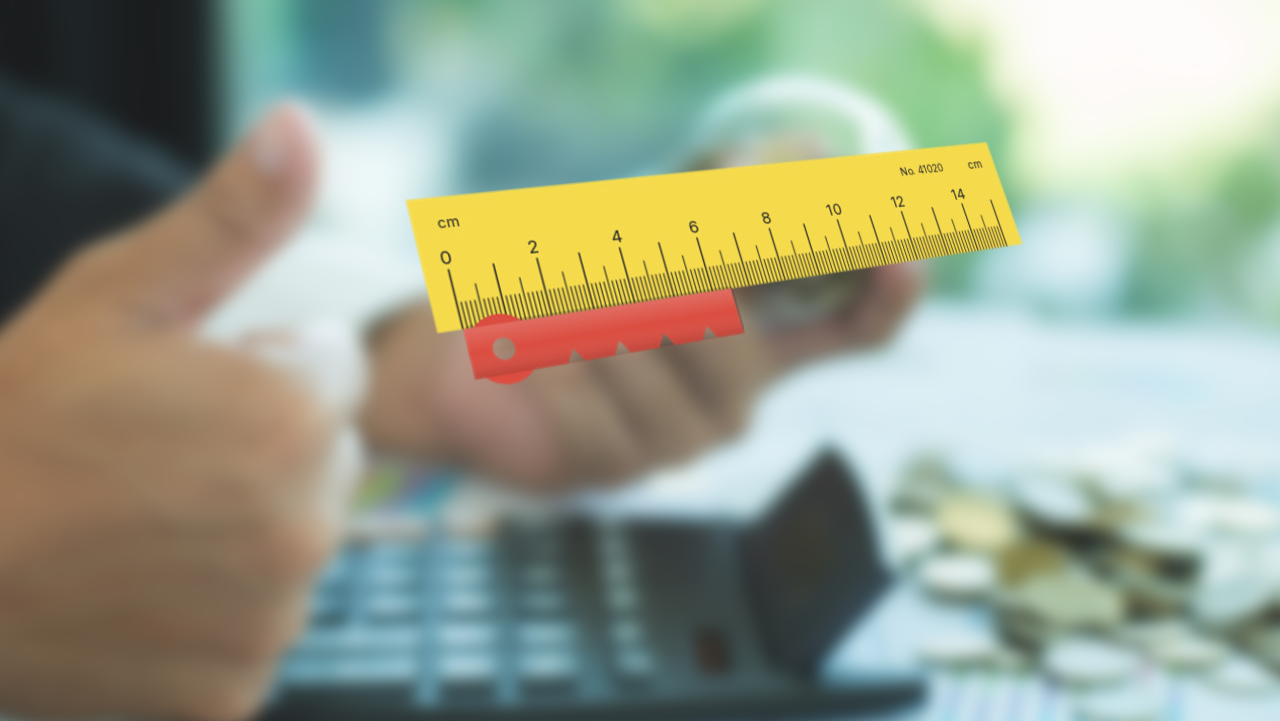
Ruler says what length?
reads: 6.5 cm
